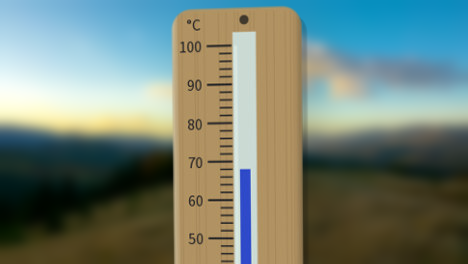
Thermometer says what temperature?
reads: 68 °C
